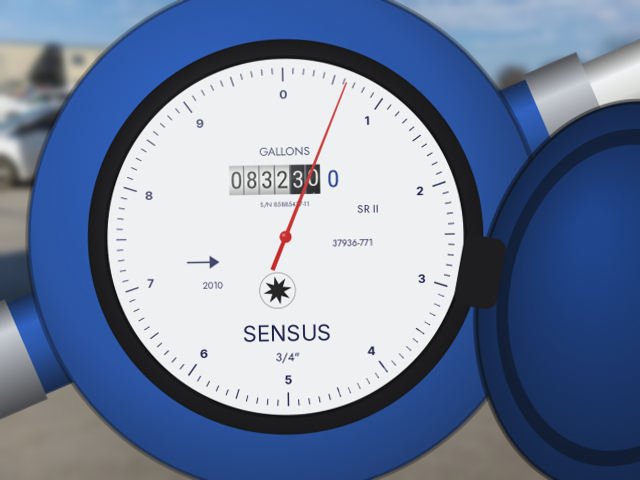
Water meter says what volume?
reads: 832300.6 gal
